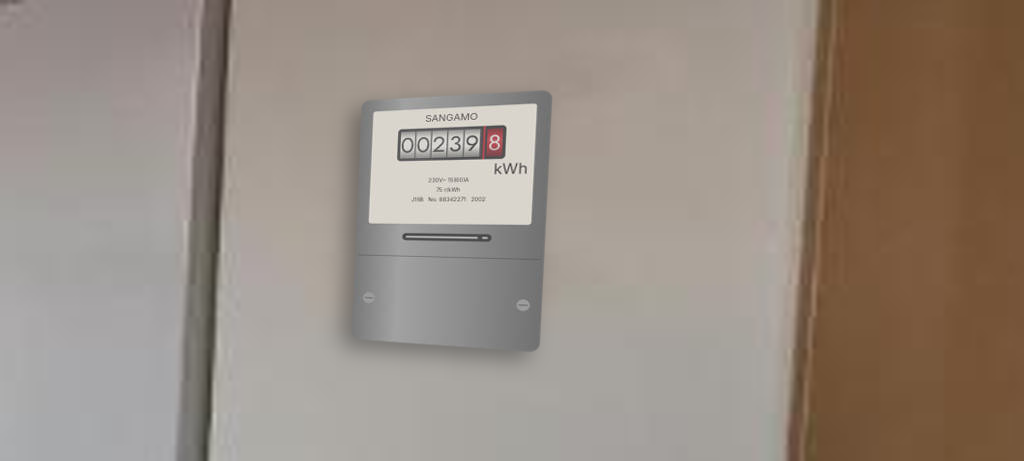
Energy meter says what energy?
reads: 239.8 kWh
